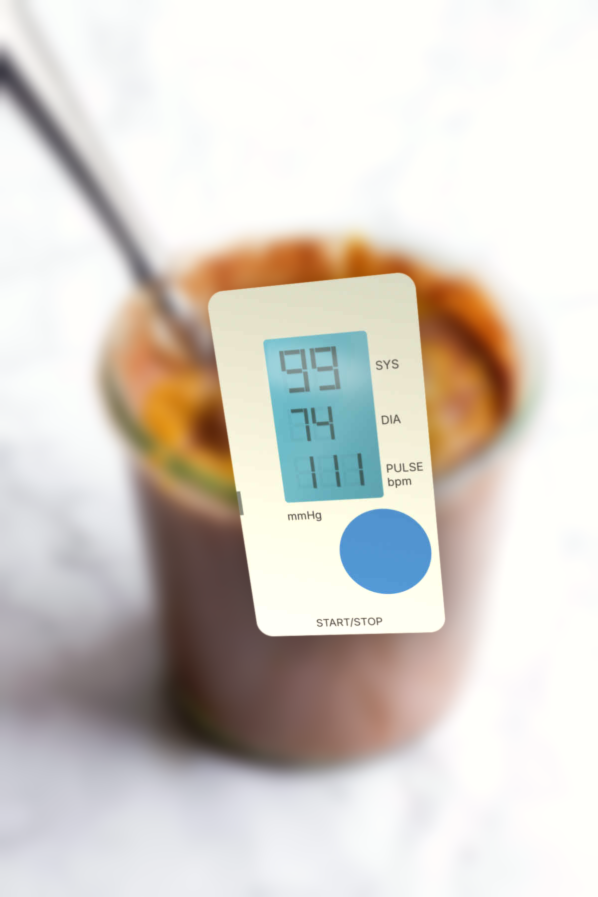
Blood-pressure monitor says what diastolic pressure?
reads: 74 mmHg
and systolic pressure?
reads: 99 mmHg
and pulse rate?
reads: 111 bpm
